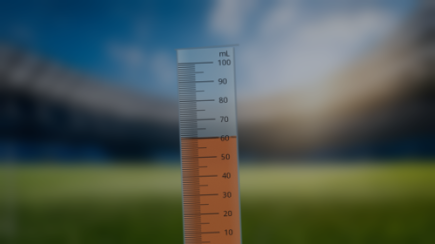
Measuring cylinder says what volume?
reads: 60 mL
